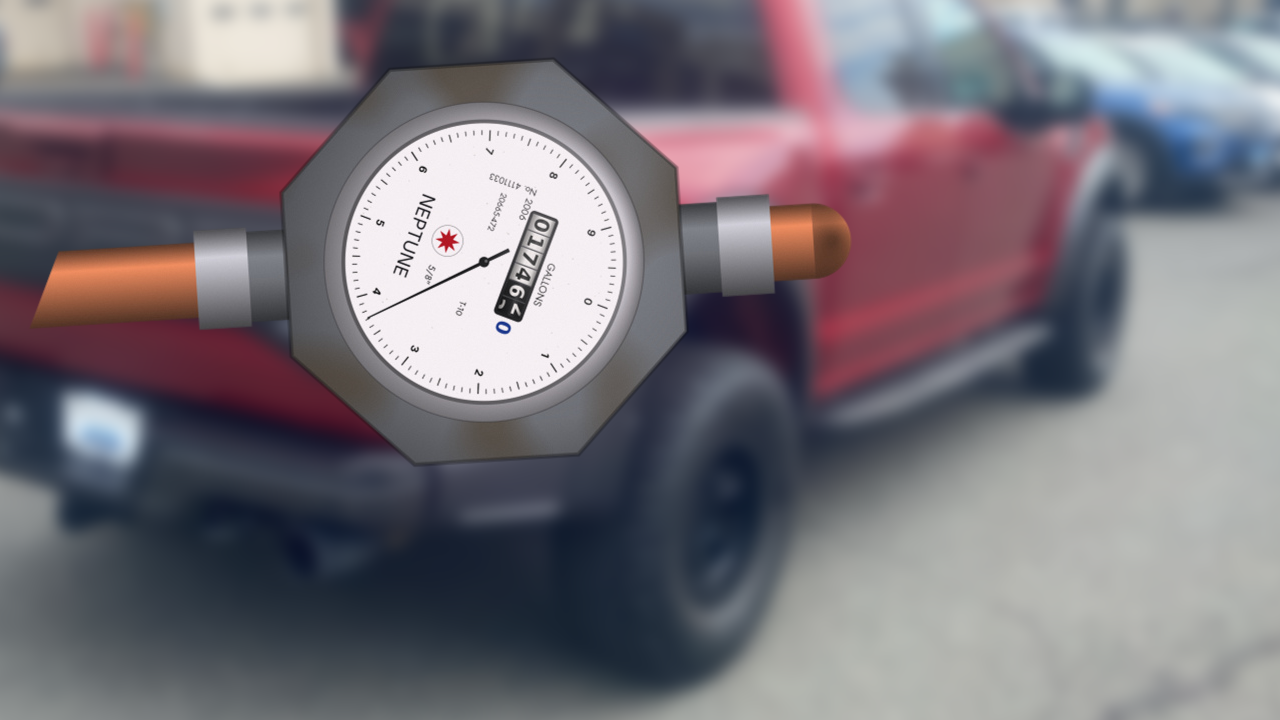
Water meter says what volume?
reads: 174623.7 gal
